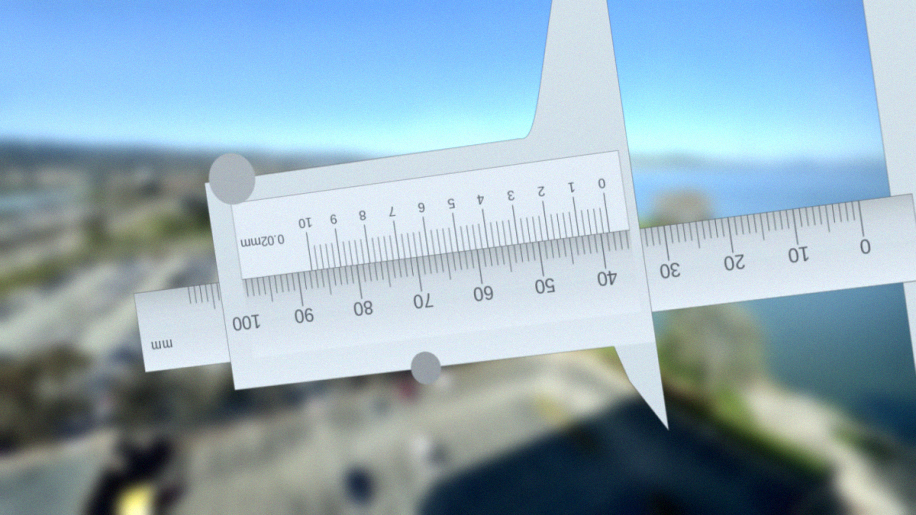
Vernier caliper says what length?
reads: 38.6 mm
